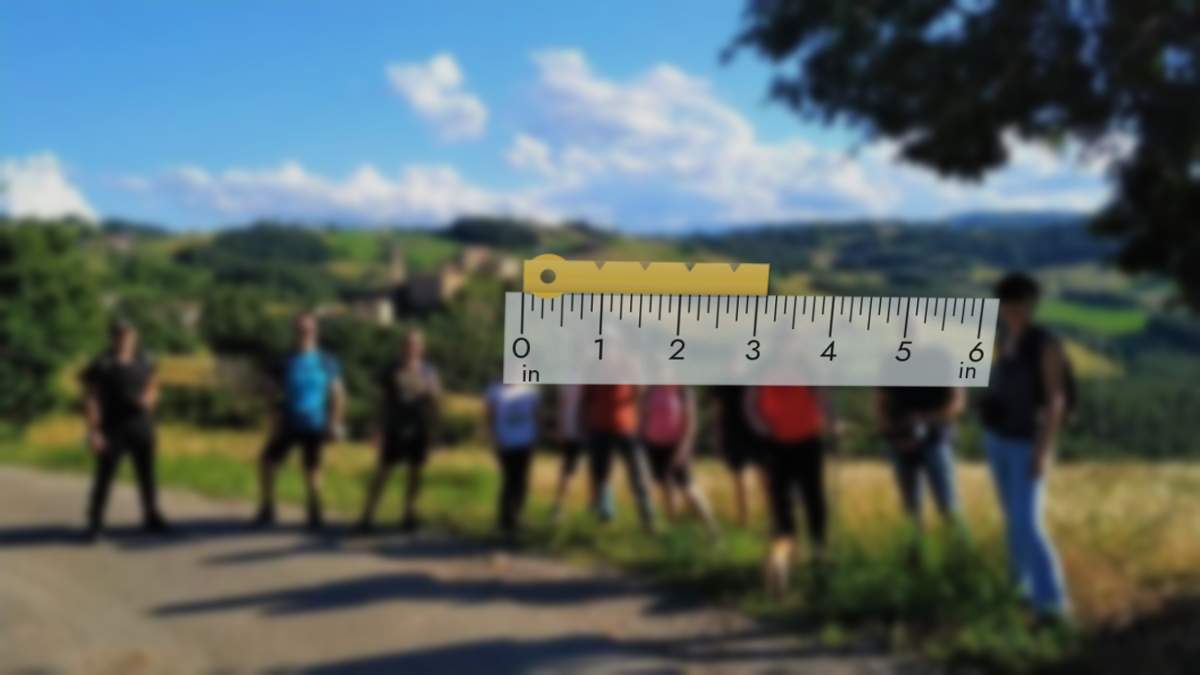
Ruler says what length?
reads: 3.125 in
